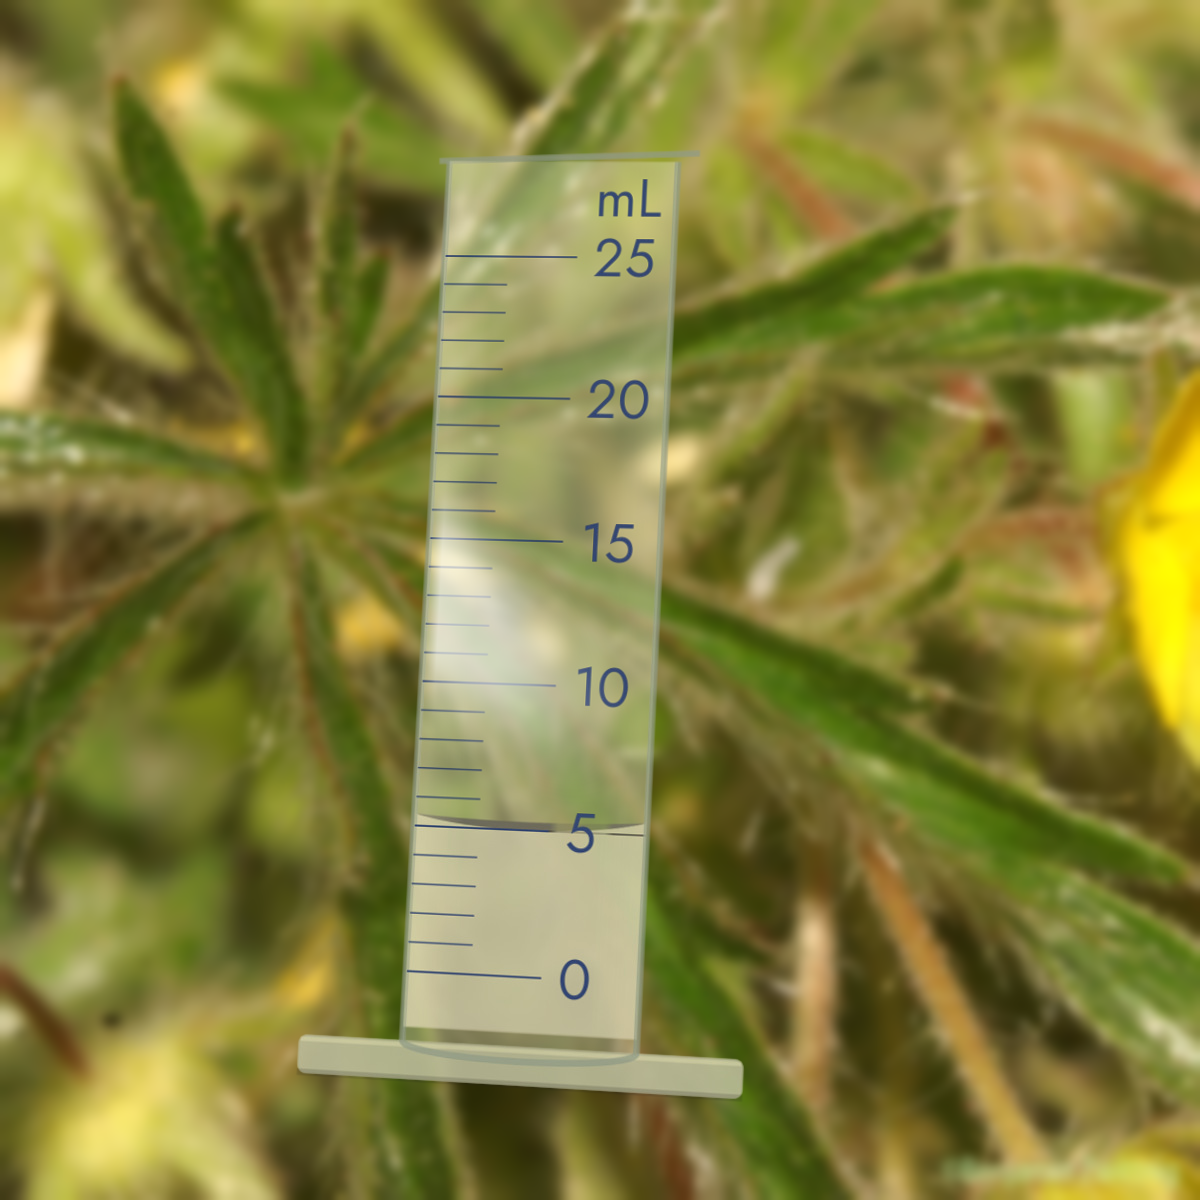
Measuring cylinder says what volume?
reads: 5 mL
